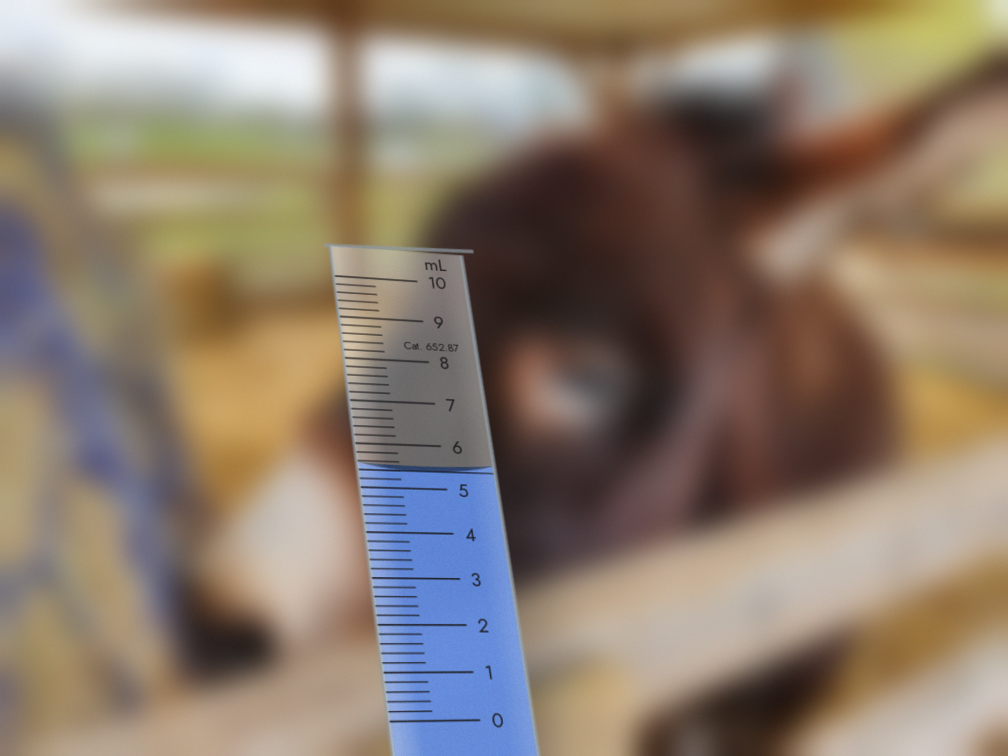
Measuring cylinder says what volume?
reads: 5.4 mL
